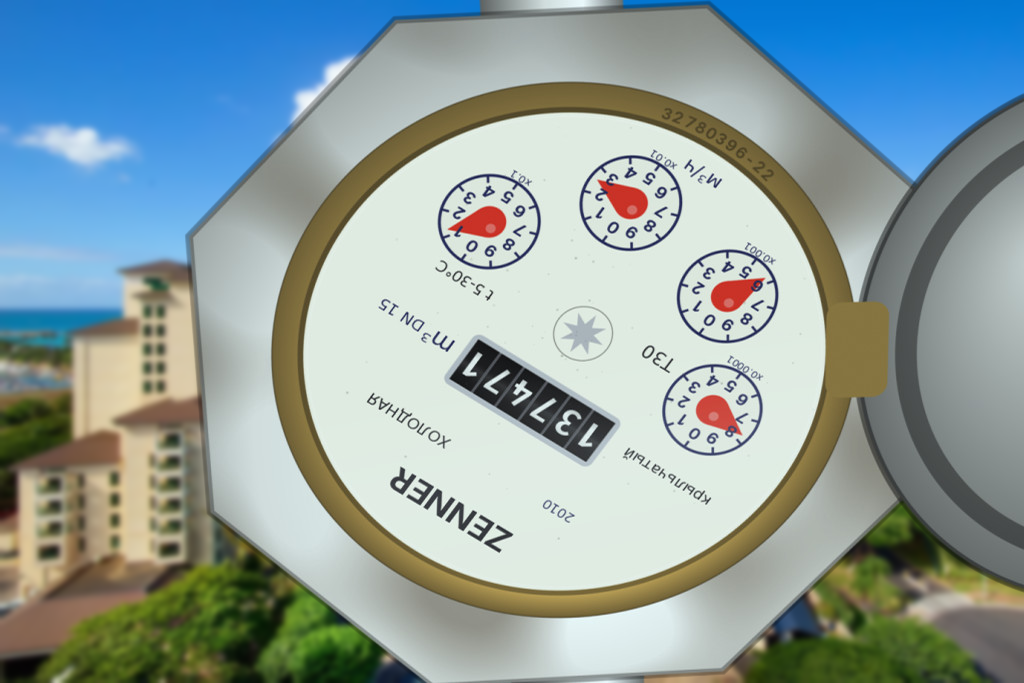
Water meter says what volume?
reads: 137471.1257 m³
